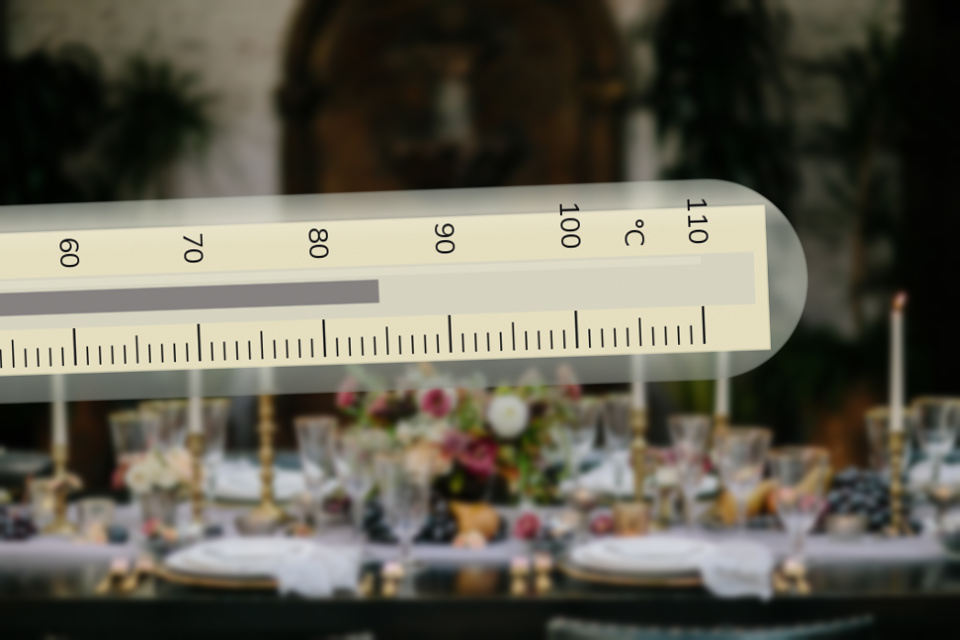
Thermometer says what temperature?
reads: 84.5 °C
